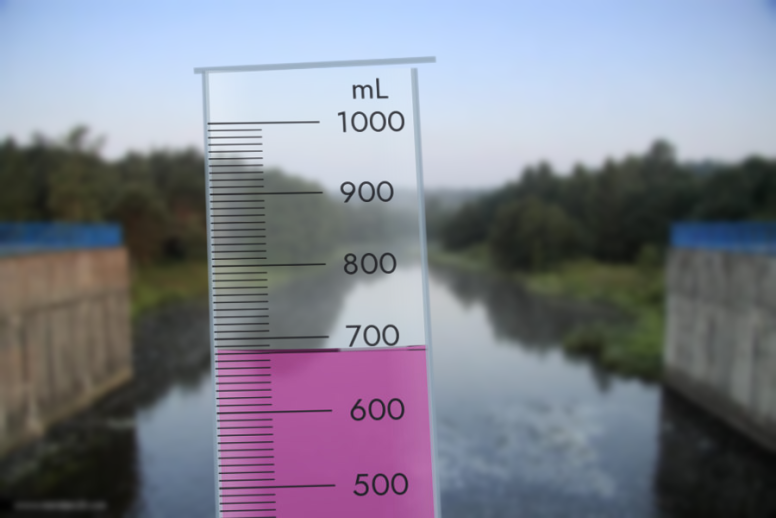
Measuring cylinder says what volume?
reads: 680 mL
